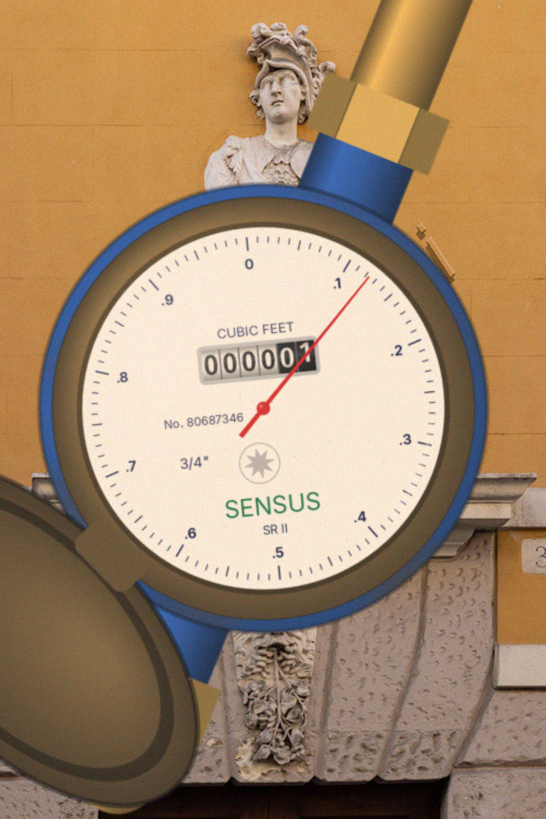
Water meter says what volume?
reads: 1.12 ft³
